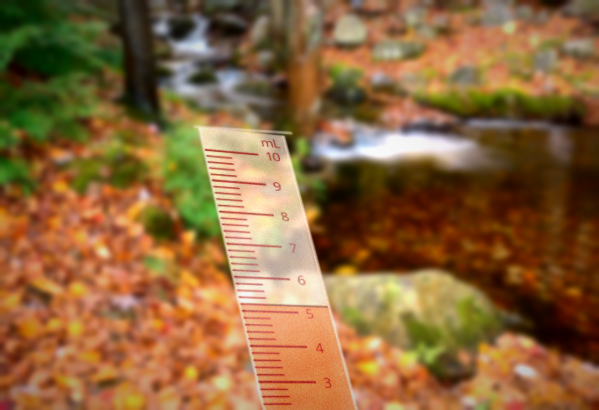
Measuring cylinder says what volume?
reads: 5.2 mL
